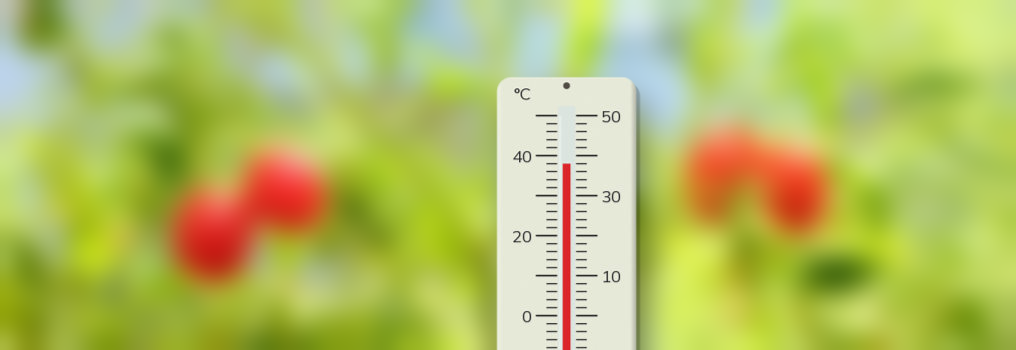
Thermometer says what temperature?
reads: 38 °C
